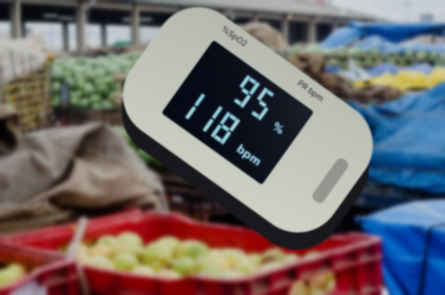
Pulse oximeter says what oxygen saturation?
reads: 95 %
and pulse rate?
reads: 118 bpm
